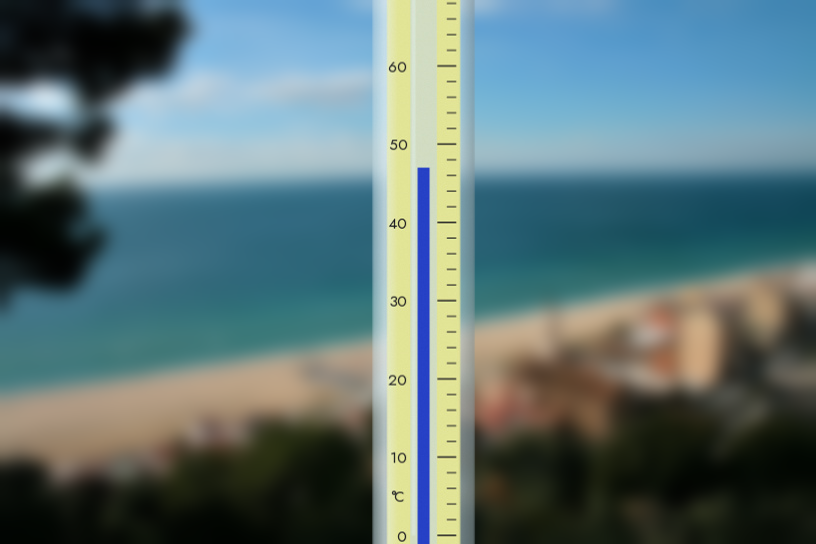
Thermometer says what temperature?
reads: 47 °C
